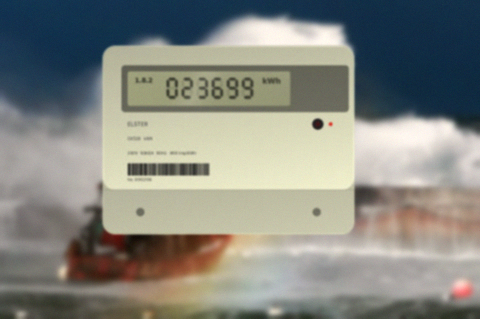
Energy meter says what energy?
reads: 23699 kWh
